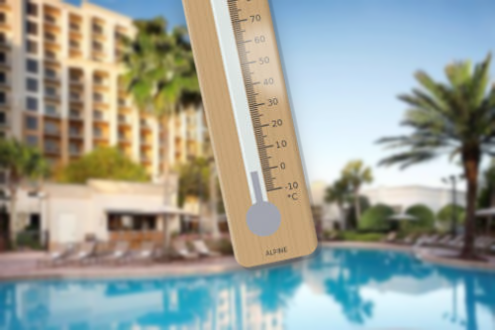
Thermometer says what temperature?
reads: 0 °C
